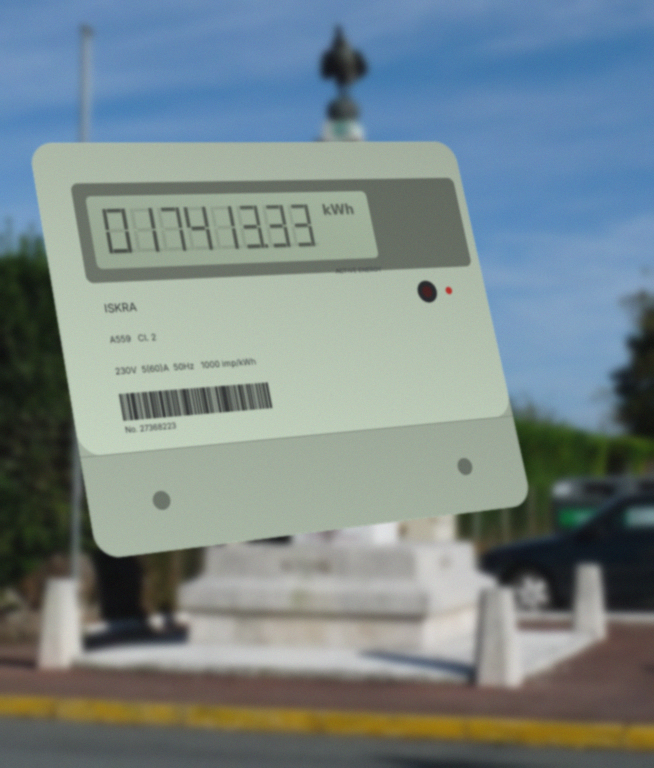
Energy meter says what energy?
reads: 17413.33 kWh
